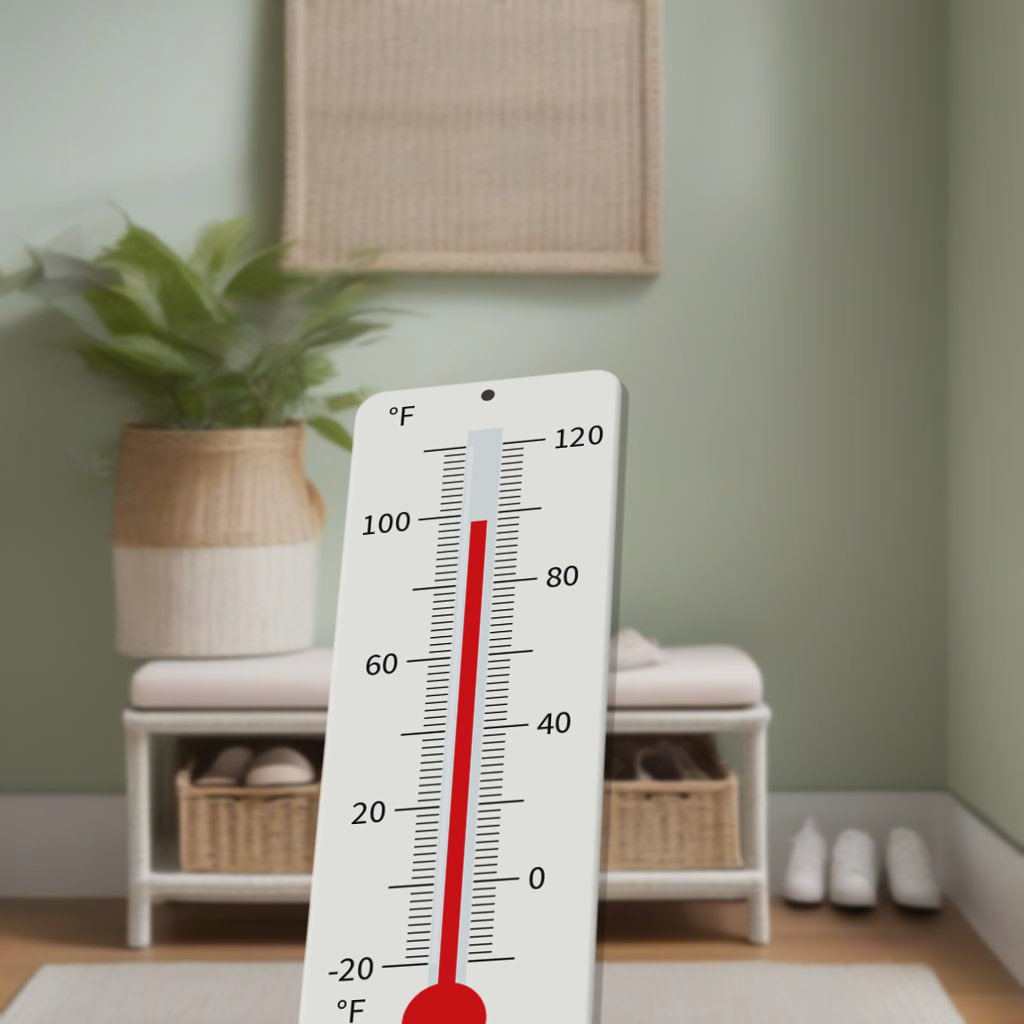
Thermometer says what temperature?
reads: 98 °F
